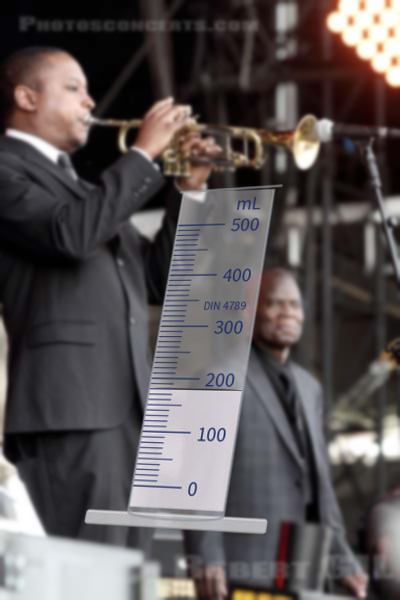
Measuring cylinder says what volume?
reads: 180 mL
